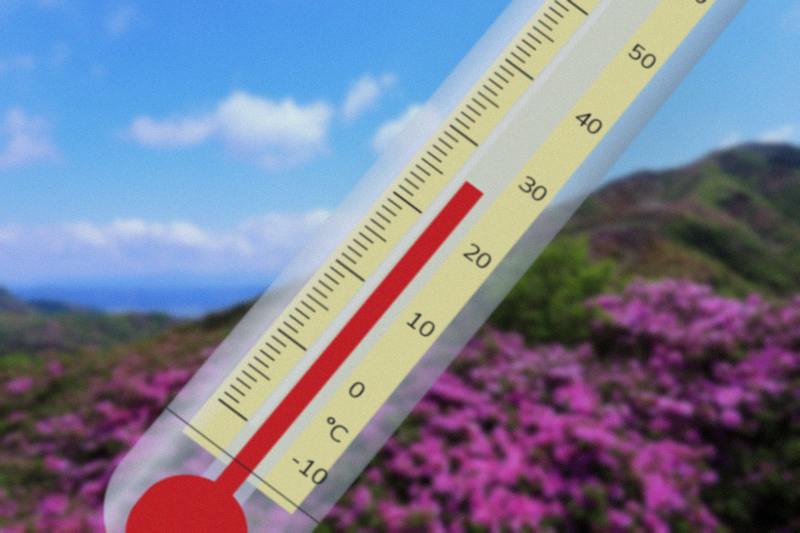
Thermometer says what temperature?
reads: 26 °C
